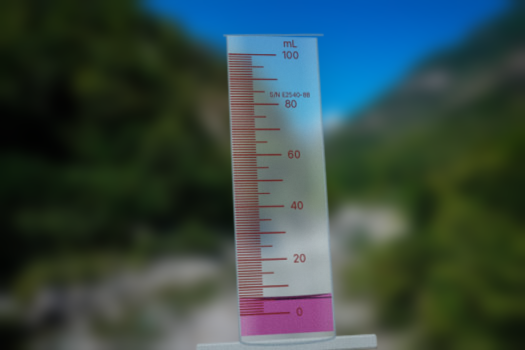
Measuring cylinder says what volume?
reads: 5 mL
